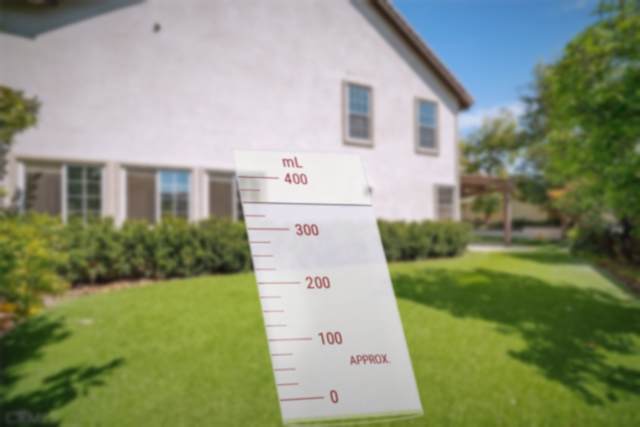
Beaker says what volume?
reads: 350 mL
